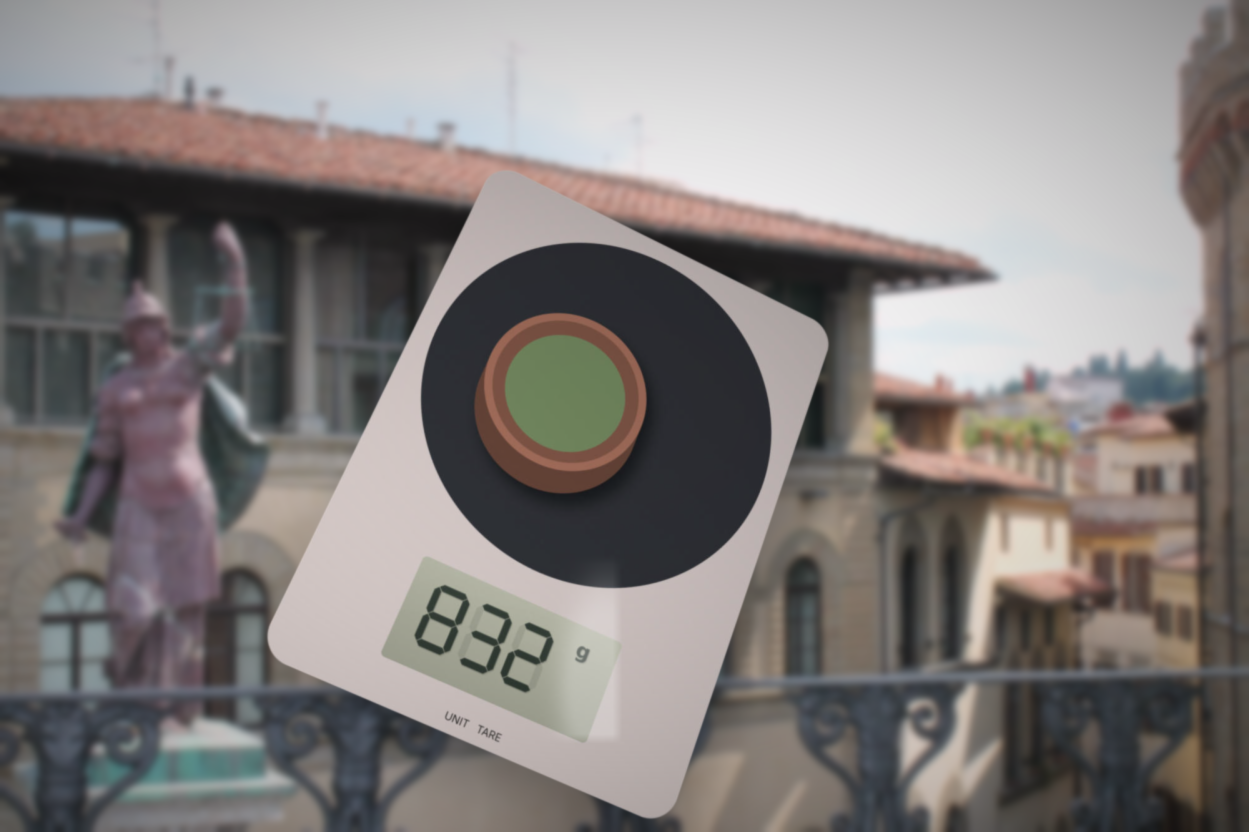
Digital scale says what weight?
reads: 832 g
